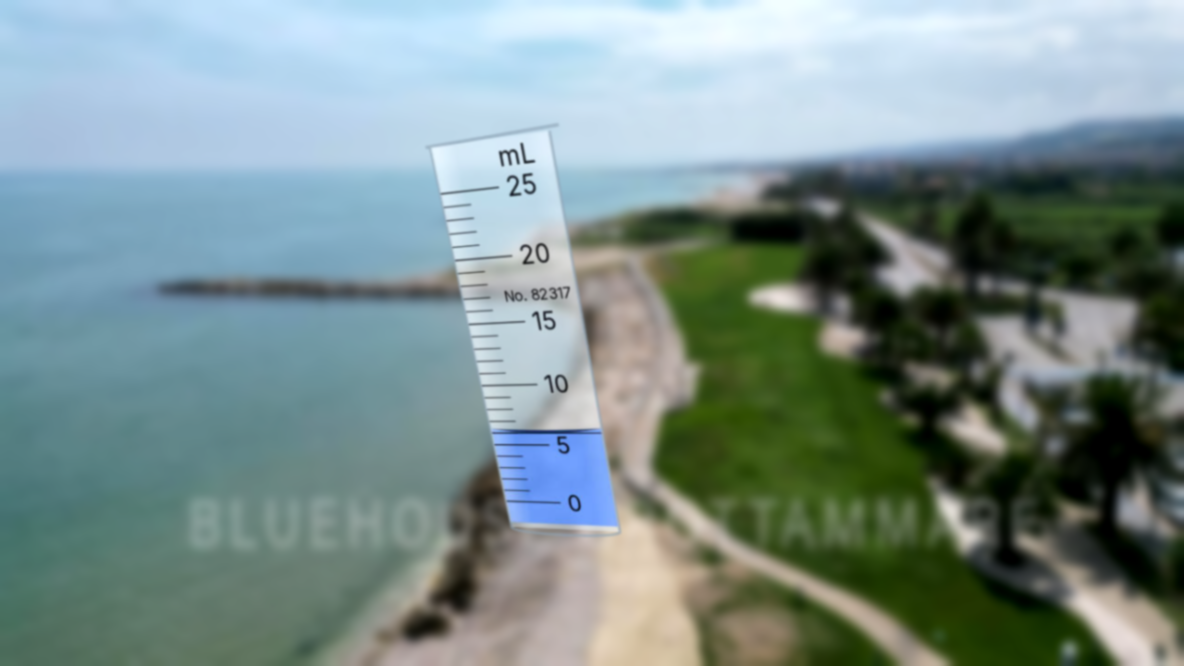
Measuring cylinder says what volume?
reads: 6 mL
